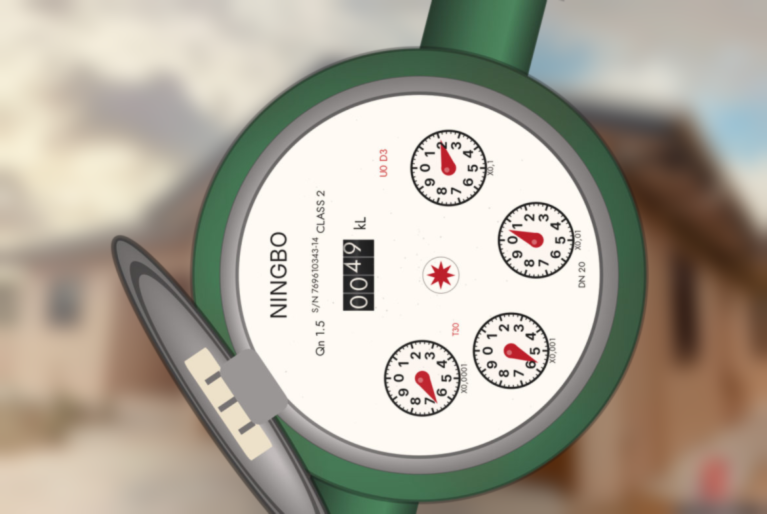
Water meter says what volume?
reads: 49.2056 kL
